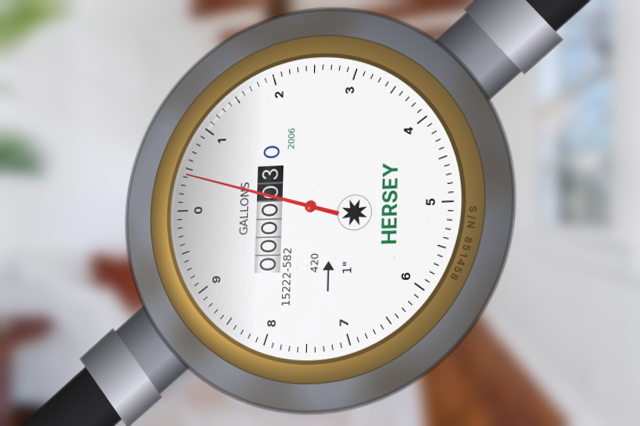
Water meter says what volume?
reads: 30.4 gal
